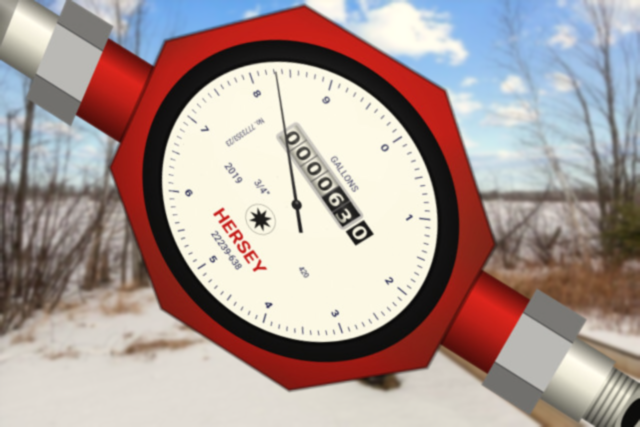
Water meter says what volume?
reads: 628.3 gal
